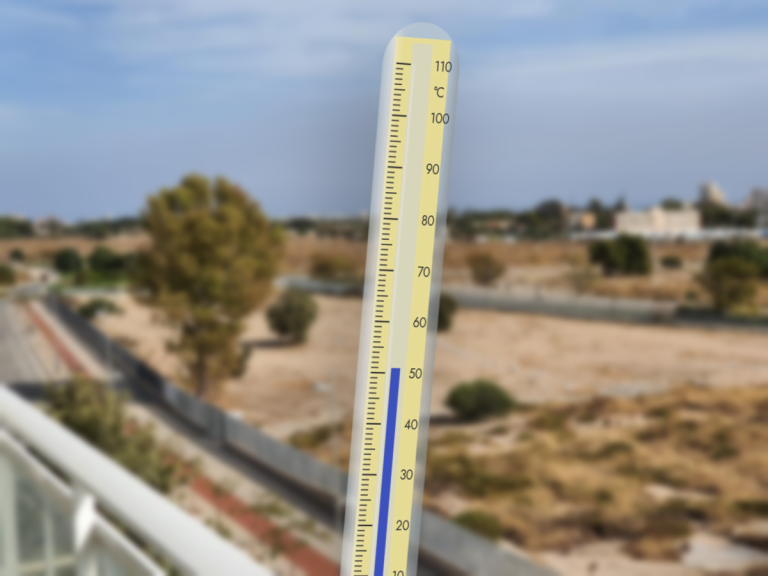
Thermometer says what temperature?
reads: 51 °C
